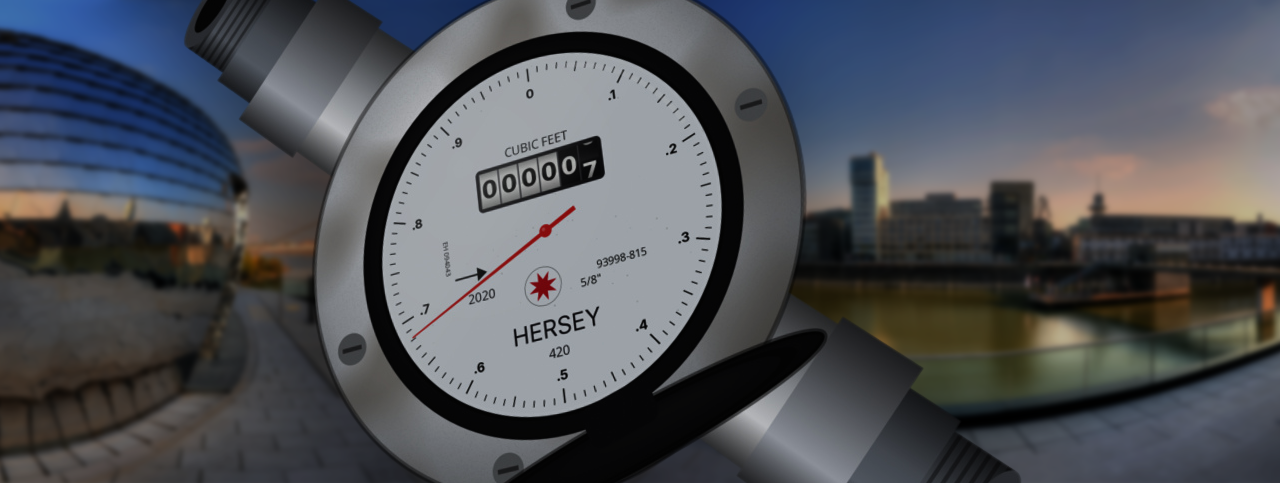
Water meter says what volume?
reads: 6.68 ft³
